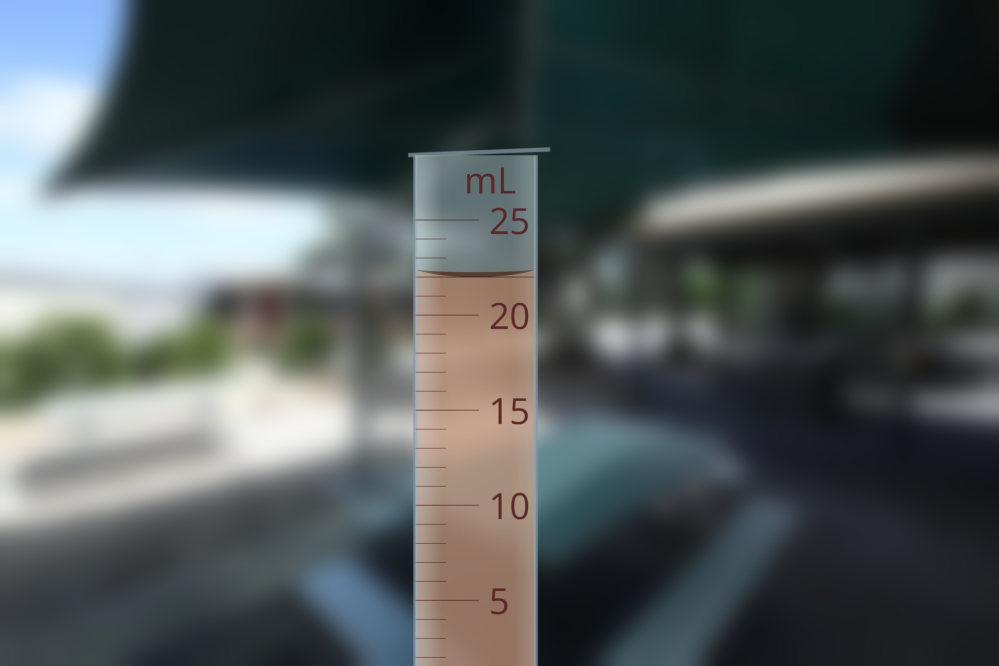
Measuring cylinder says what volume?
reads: 22 mL
